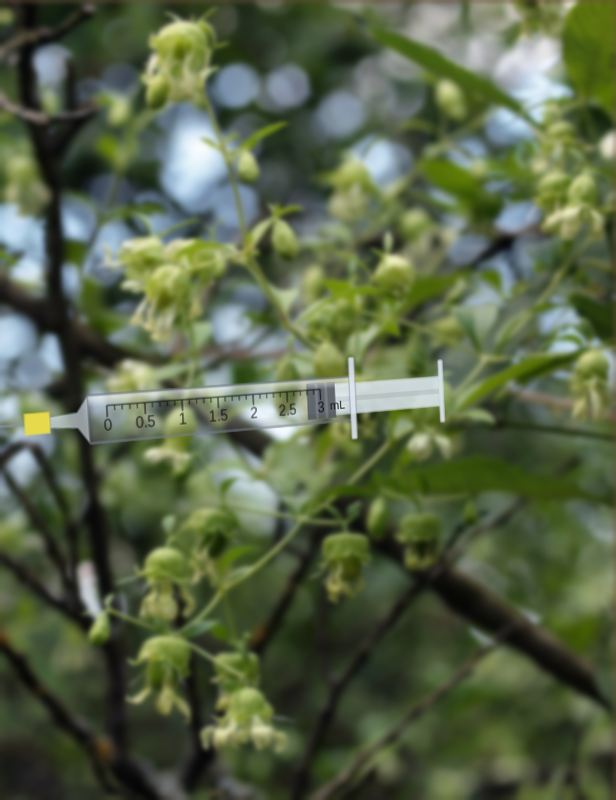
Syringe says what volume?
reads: 2.8 mL
